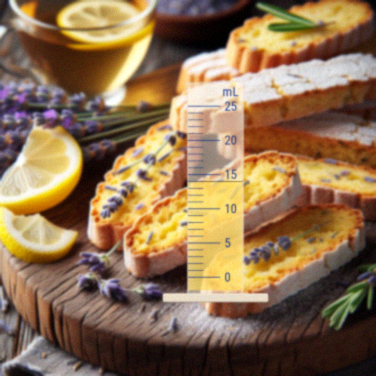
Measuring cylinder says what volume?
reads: 14 mL
